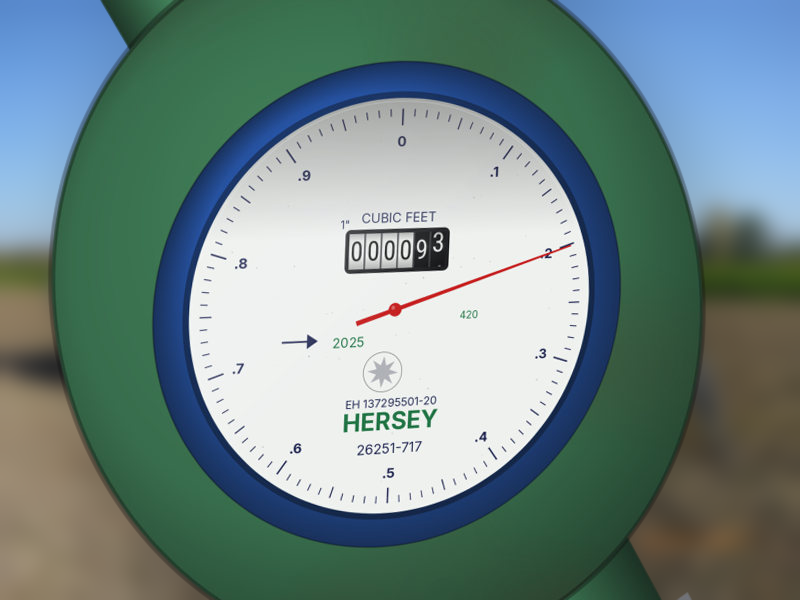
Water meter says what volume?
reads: 93.20 ft³
